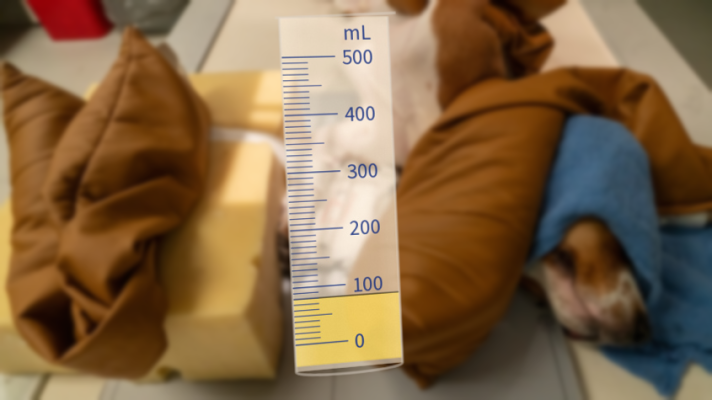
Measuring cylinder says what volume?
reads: 80 mL
